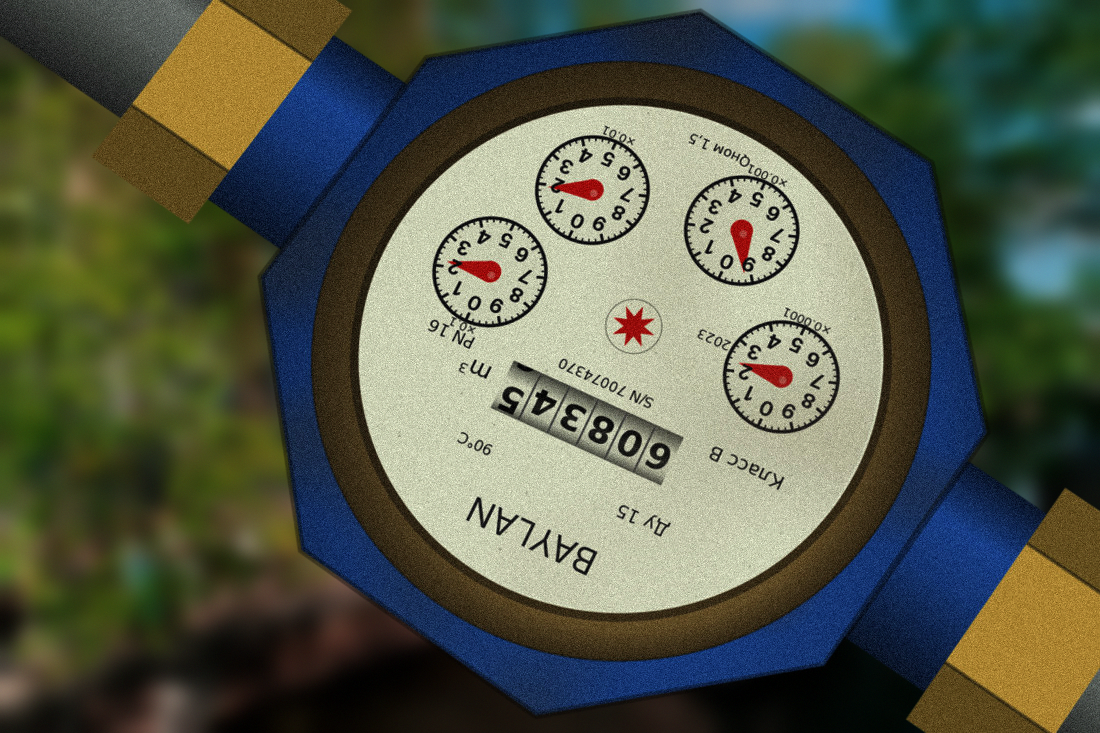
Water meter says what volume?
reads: 608345.2192 m³
